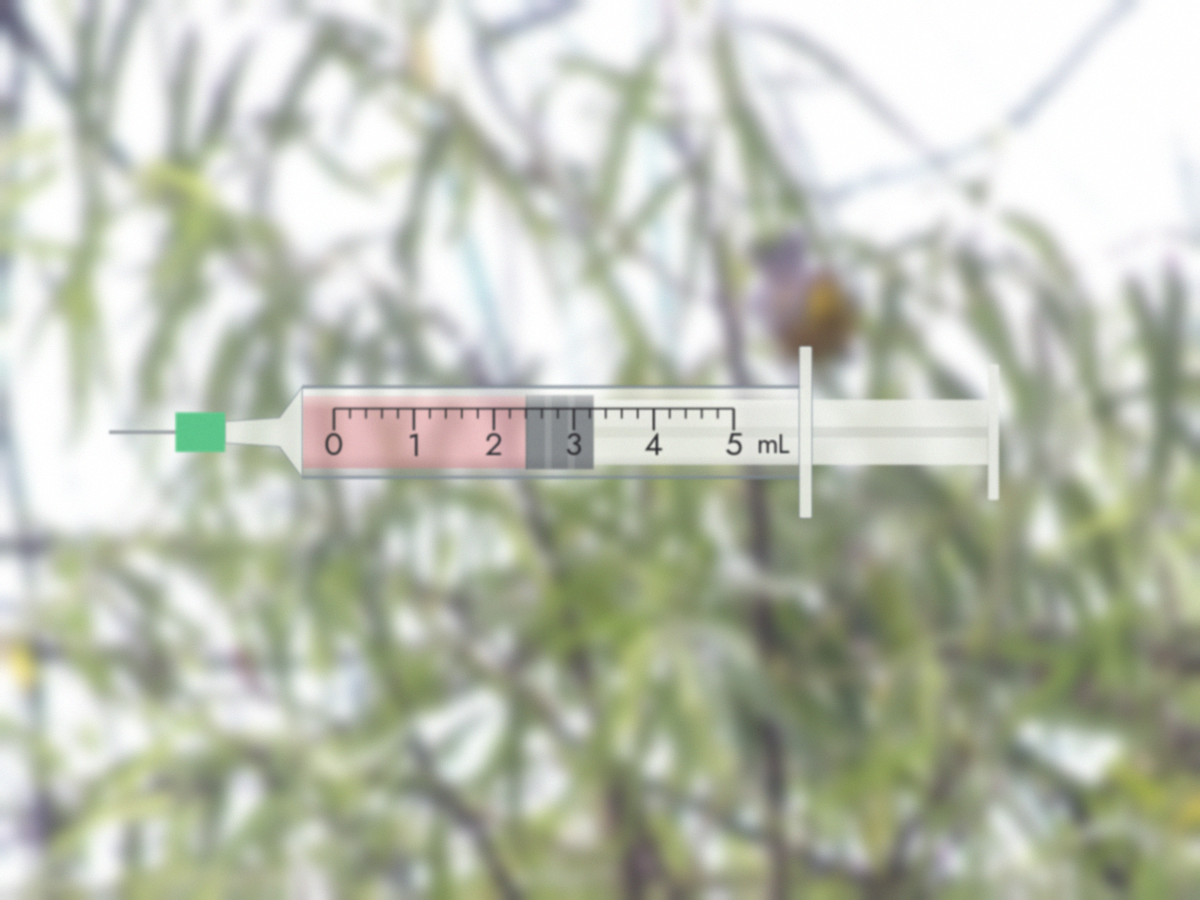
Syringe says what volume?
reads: 2.4 mL
